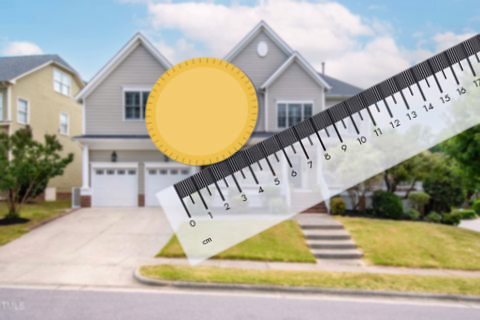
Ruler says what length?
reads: 6 cm
